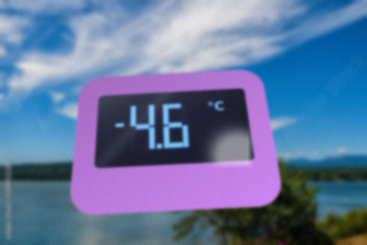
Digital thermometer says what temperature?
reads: -4.6 °C
